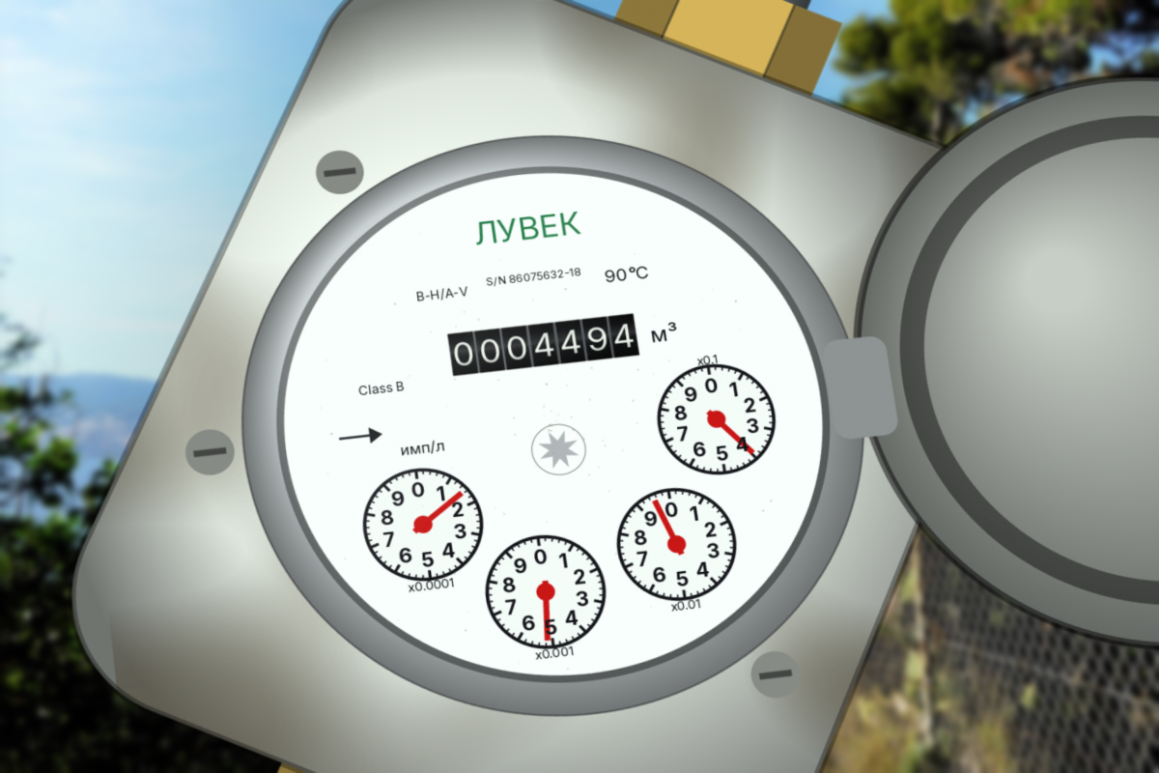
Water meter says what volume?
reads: 4494.3951 m³
